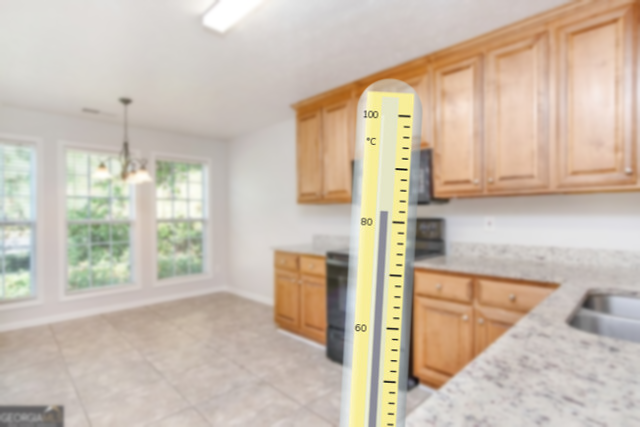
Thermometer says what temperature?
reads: 82 °C
